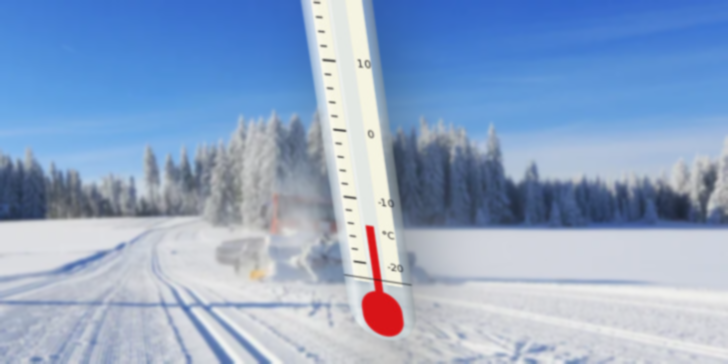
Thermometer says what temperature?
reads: -14 °C
